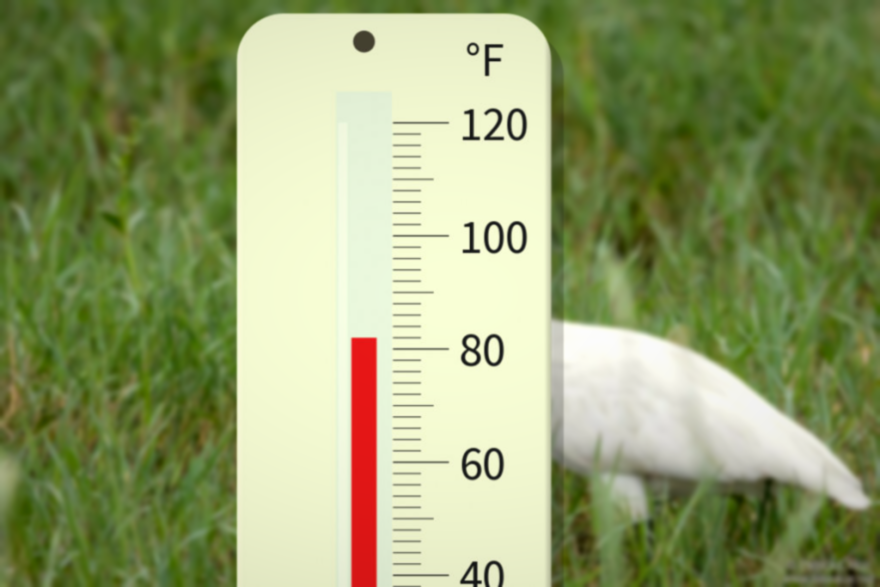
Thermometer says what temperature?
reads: 82 °F
